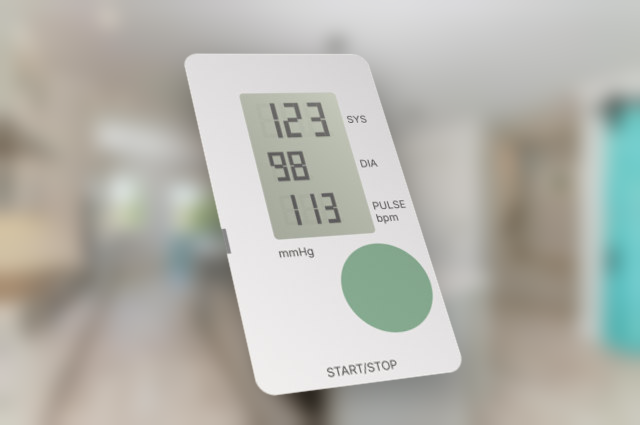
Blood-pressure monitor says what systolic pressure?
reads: 123 mmHg
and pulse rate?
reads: 113 bpm
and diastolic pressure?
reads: 98 mmHg
